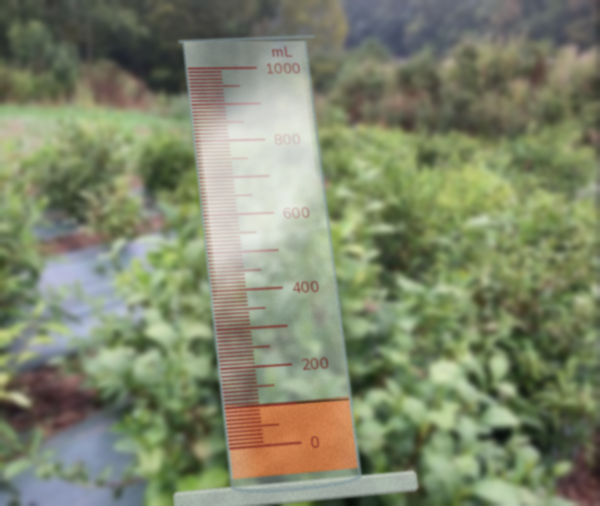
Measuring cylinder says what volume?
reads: 100 mL
